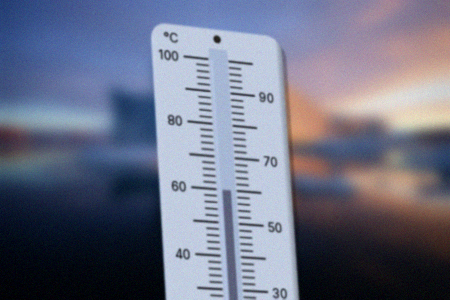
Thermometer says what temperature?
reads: 60 °C
